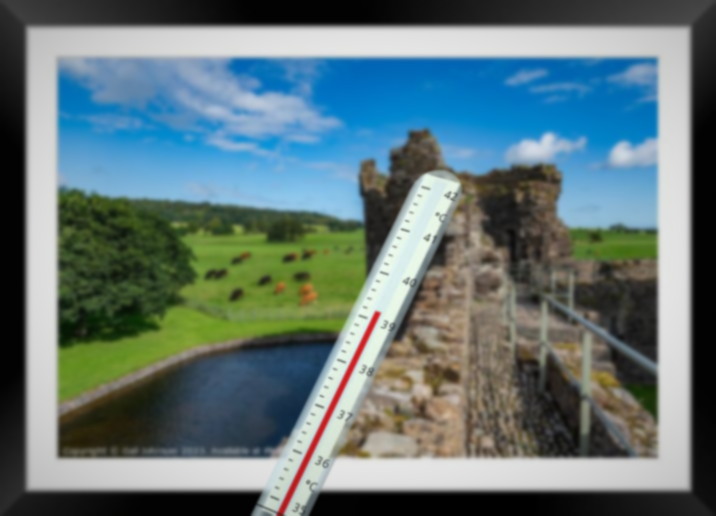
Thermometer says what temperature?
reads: 39.2 °C
